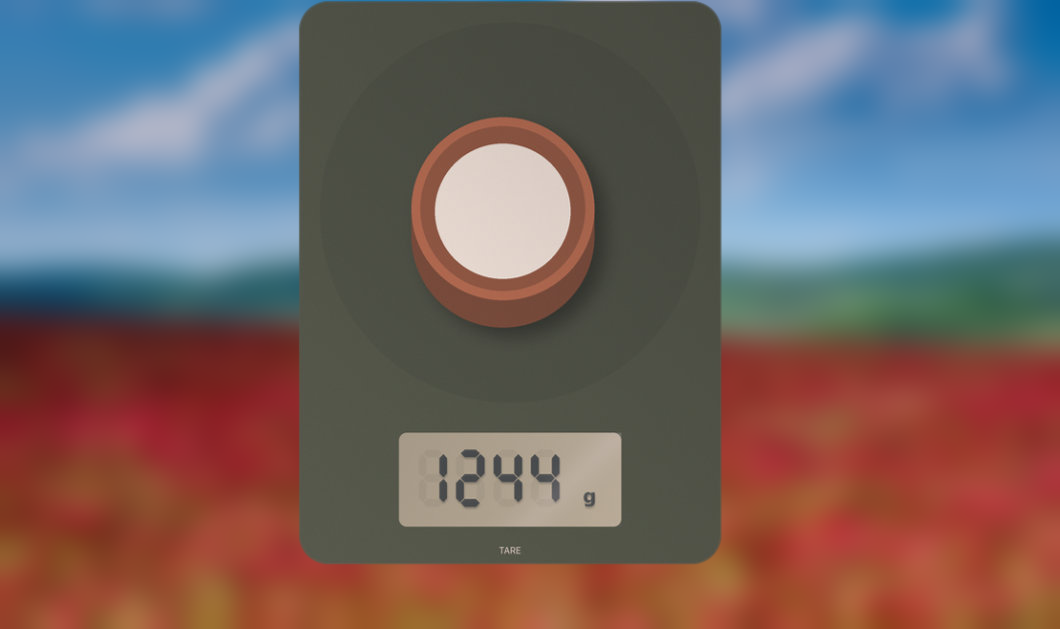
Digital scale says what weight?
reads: 1244 g
